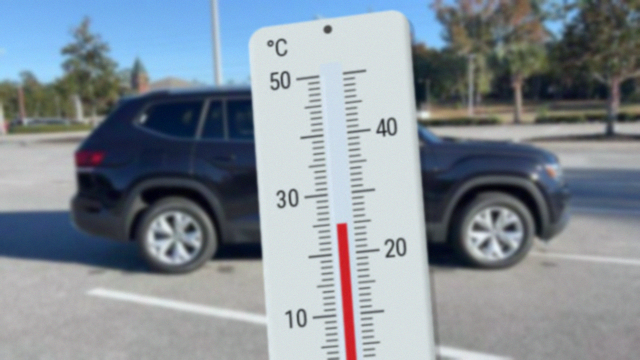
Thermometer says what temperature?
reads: 25 °C
